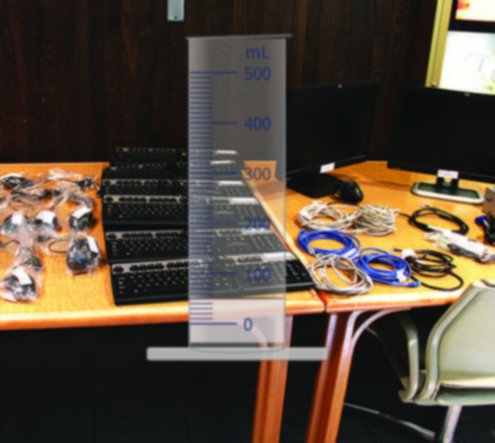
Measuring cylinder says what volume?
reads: 50 mL
